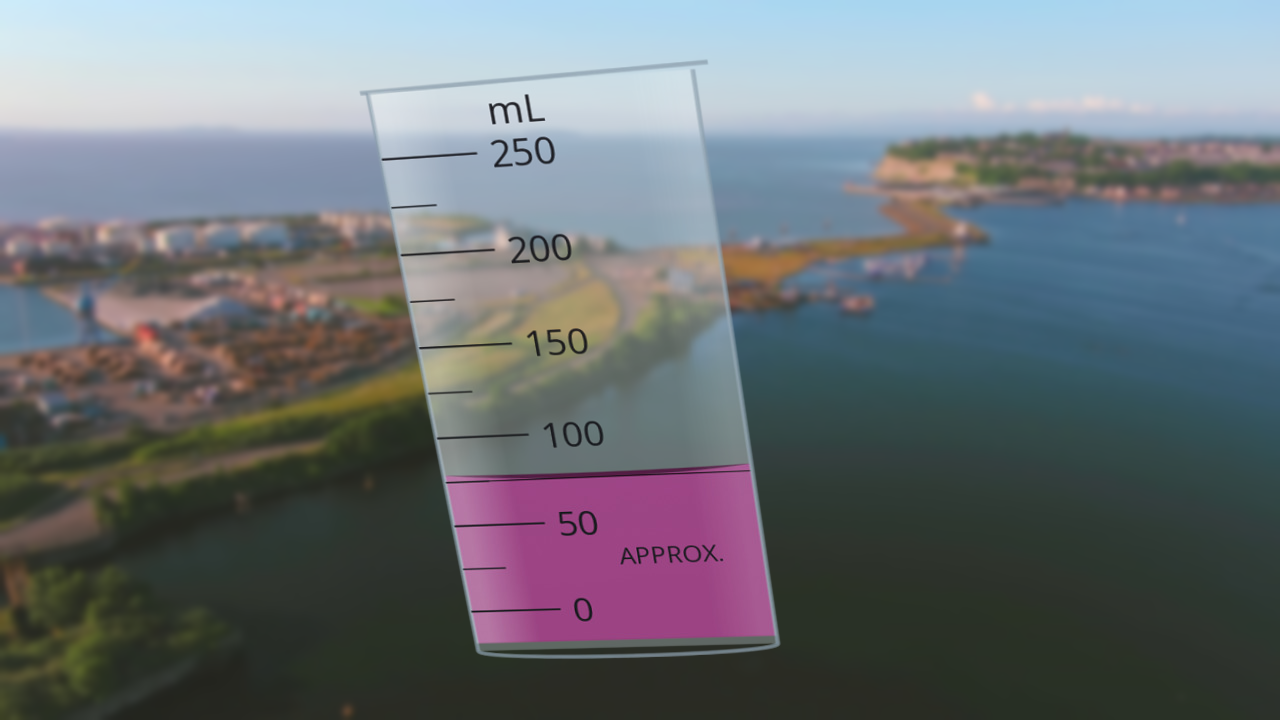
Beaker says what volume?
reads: 75 mL
